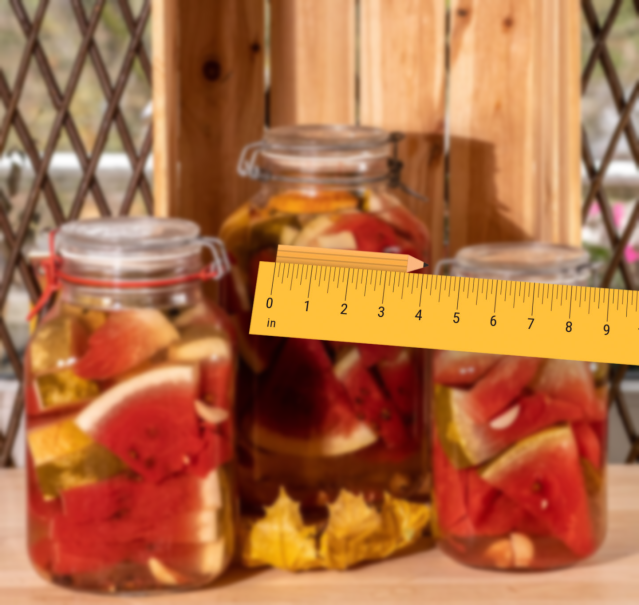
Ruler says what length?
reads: 4.125 in
